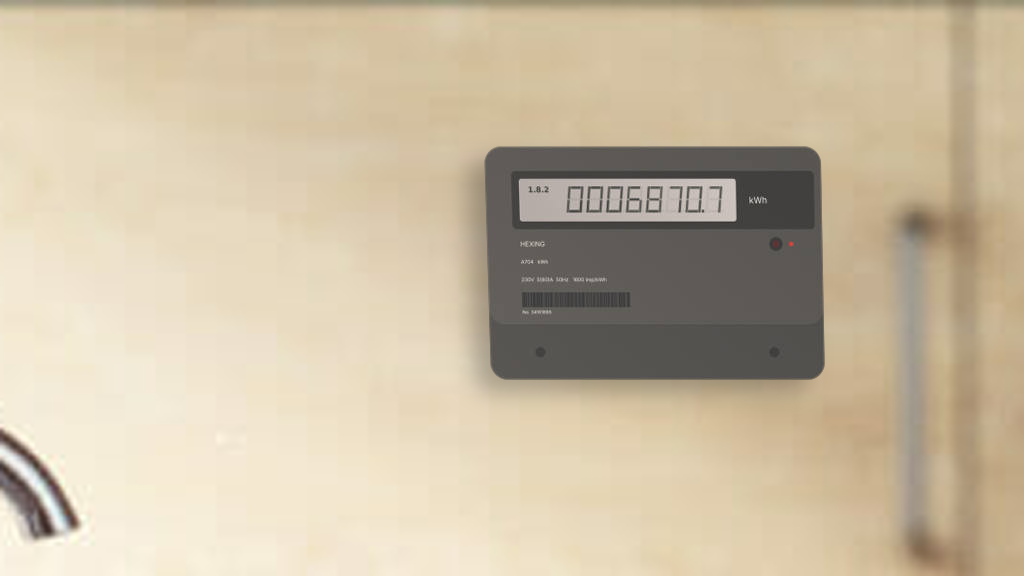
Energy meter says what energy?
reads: 6870.7 kWh
